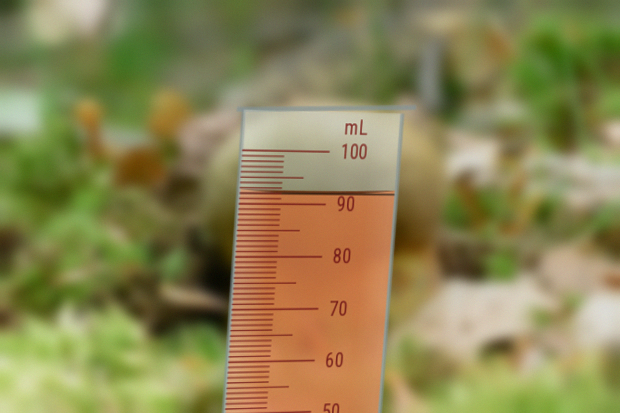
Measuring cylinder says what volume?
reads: 92 mL
